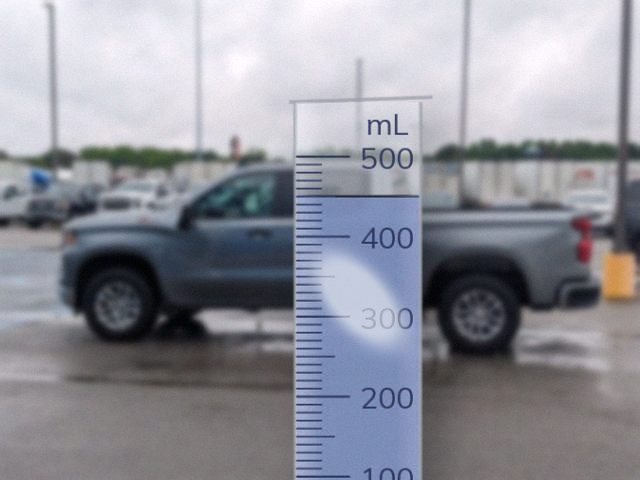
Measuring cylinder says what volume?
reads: 450 mL
